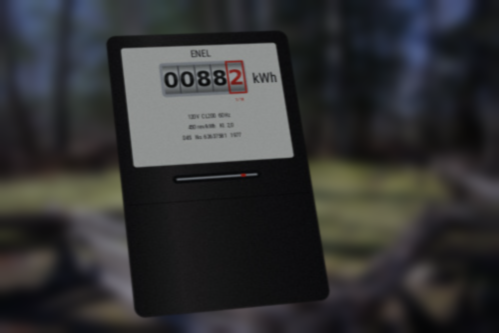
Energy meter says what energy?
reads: 88.2 kWh
